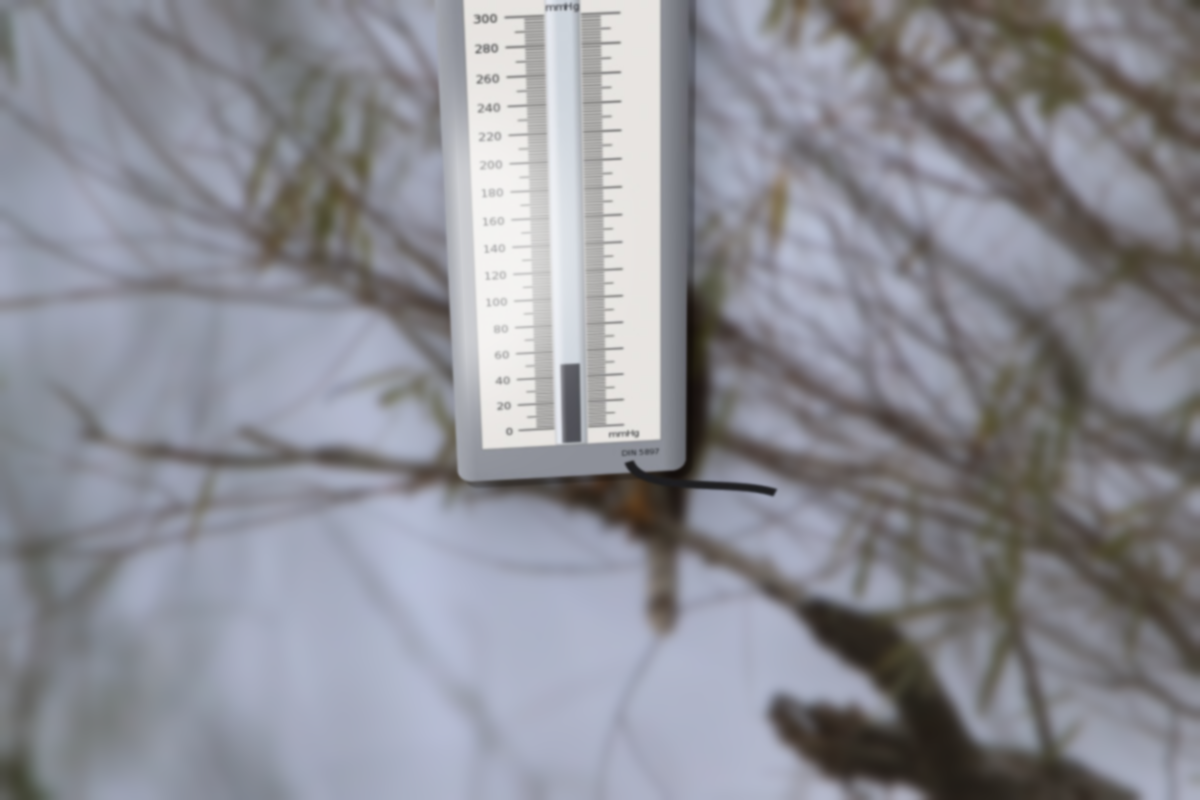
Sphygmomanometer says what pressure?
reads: 50 mmHg
